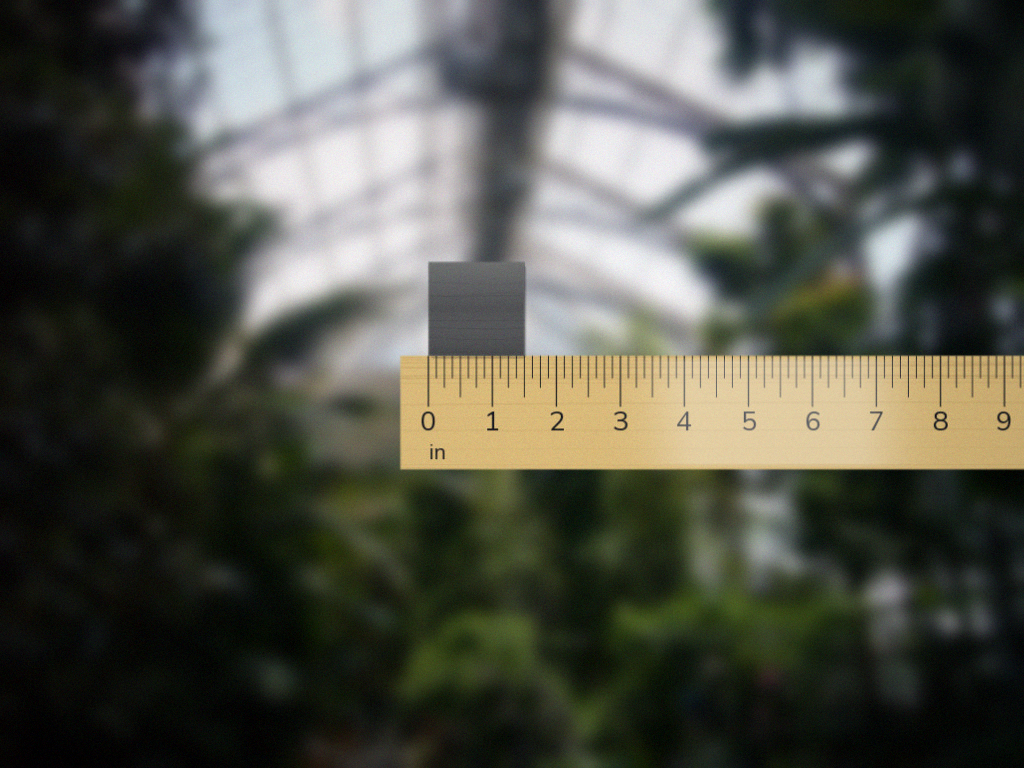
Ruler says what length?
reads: 1.5 in
